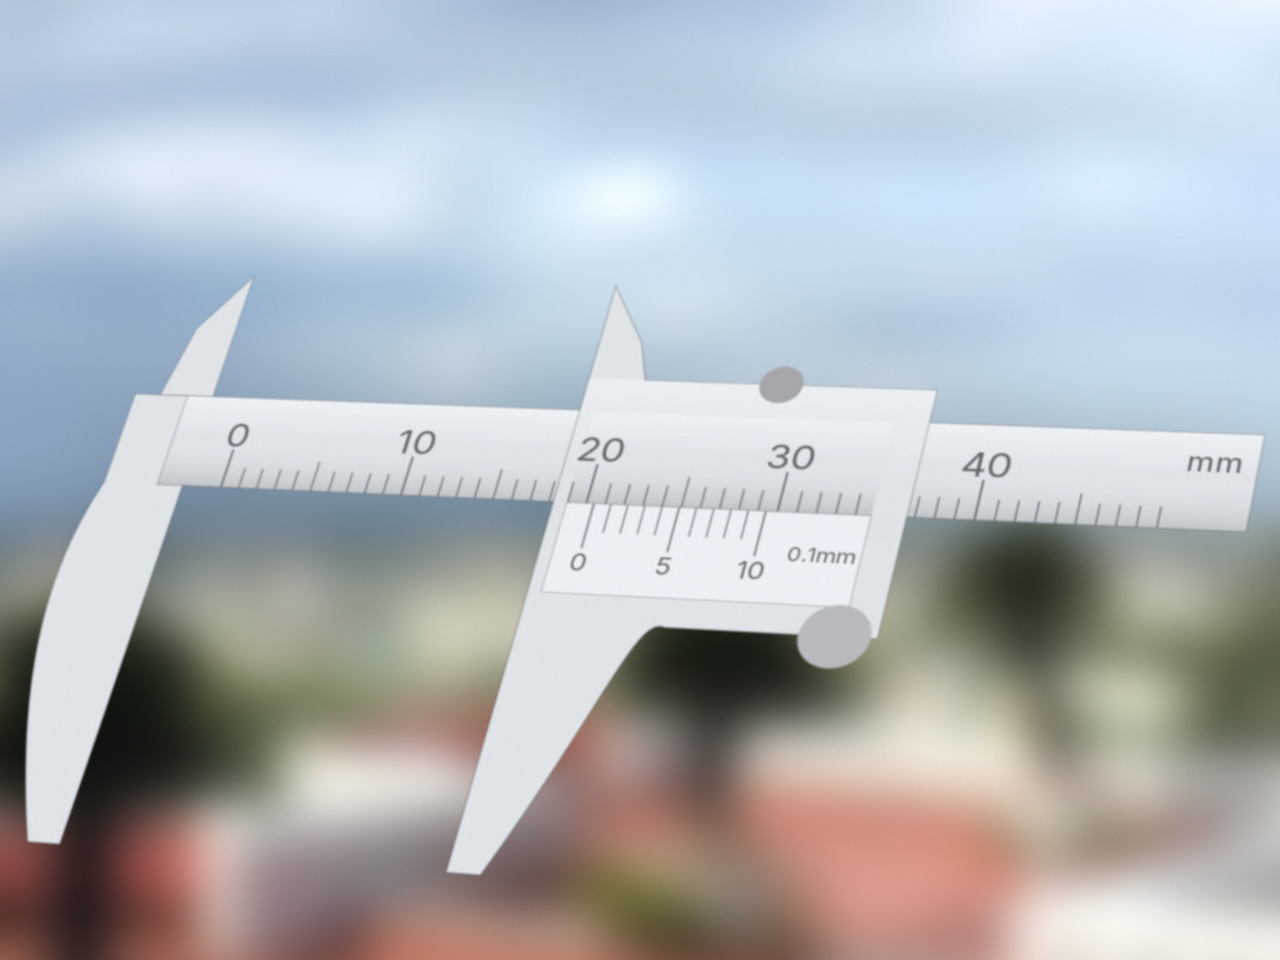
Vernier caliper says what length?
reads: 20.4 mm
